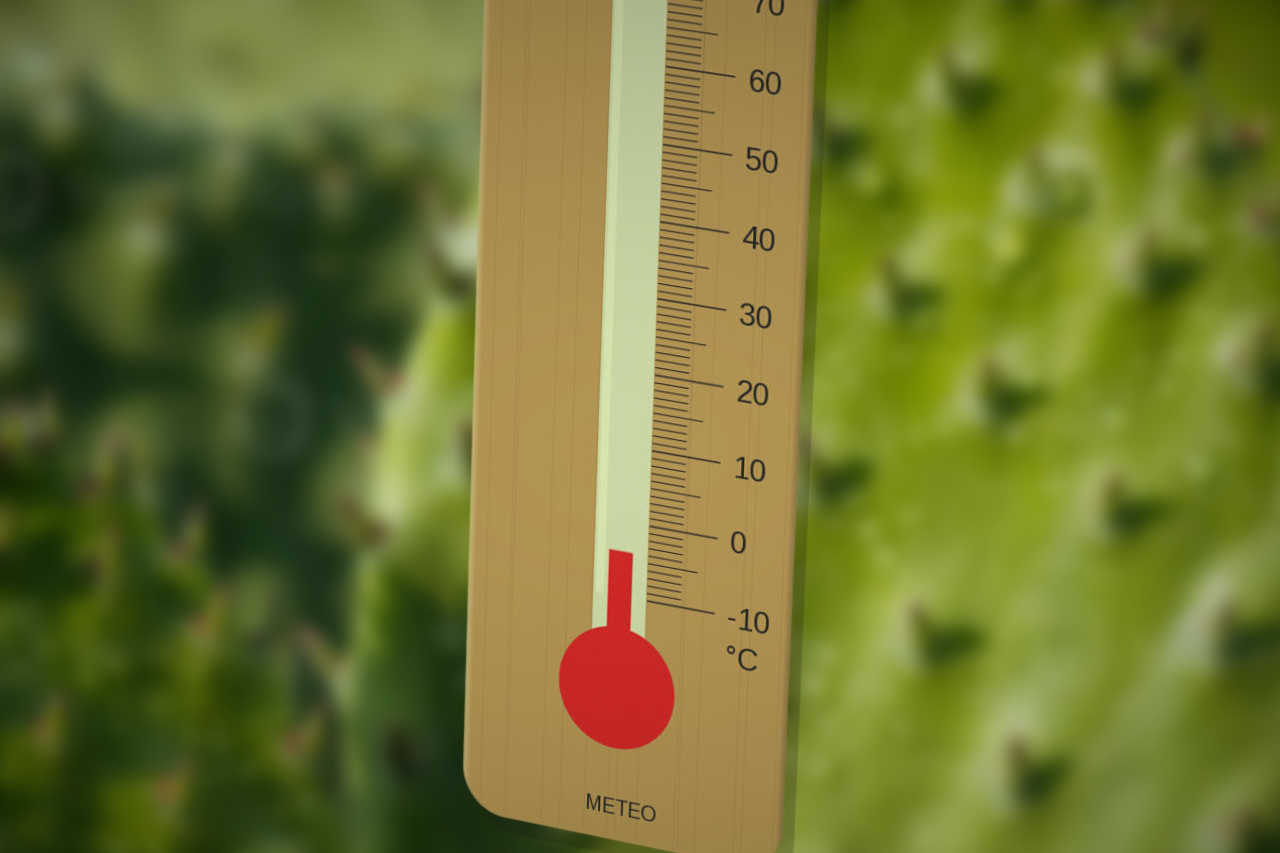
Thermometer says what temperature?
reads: -4 °C
